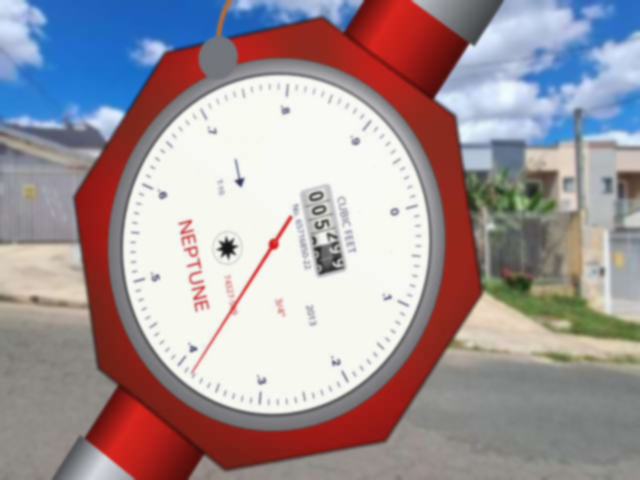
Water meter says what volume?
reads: 5299.38 ft³
